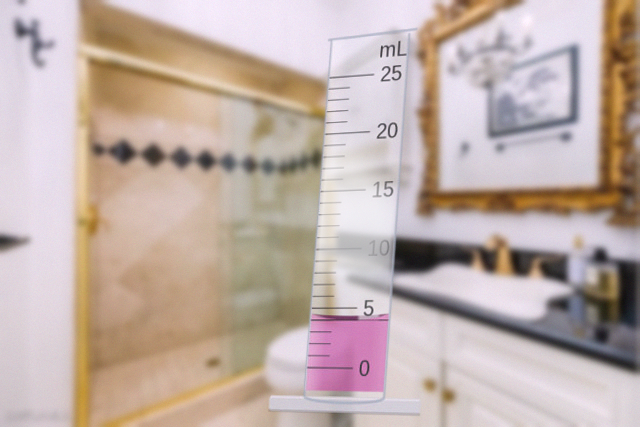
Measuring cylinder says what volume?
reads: 4 mL
